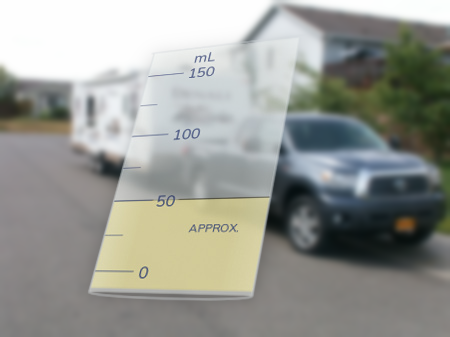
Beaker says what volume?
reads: 50 mL
